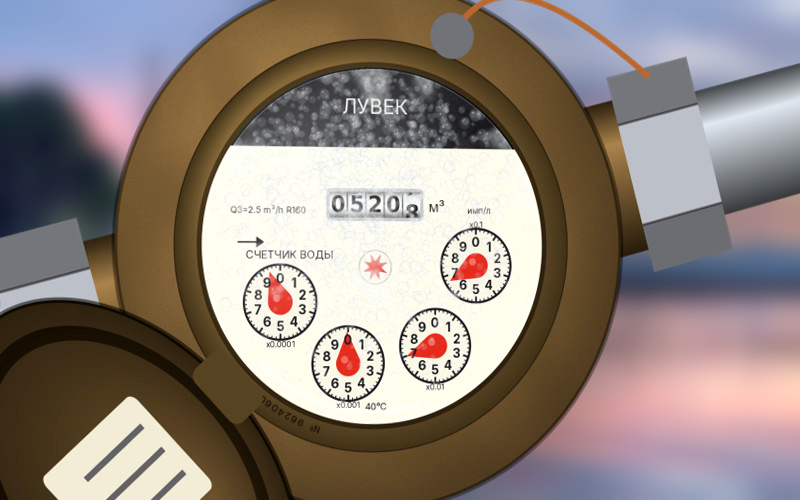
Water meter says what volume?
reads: 5207.6699 m³
